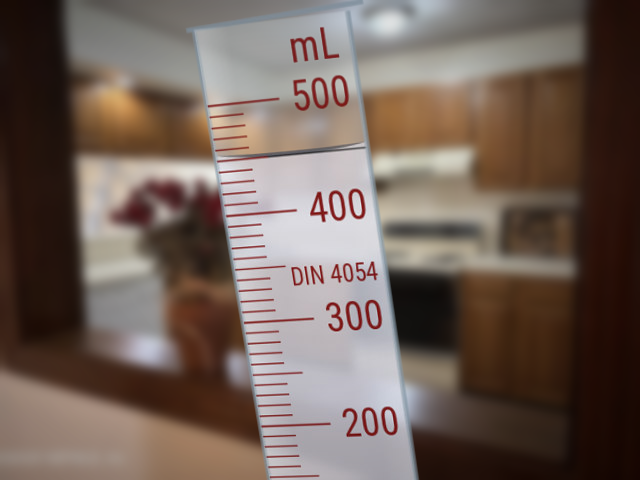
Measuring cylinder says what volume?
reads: 450 mL
